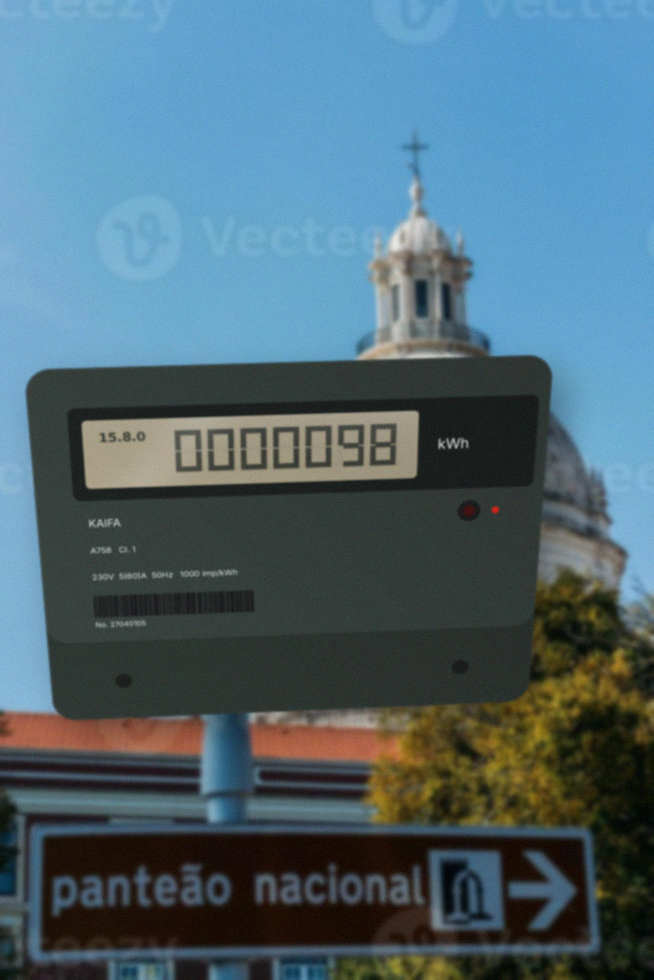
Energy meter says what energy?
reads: 98 kWh
